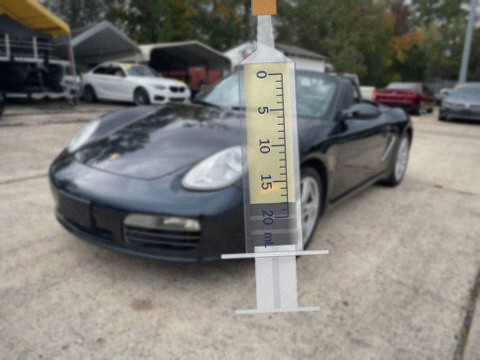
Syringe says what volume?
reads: 18 mL
